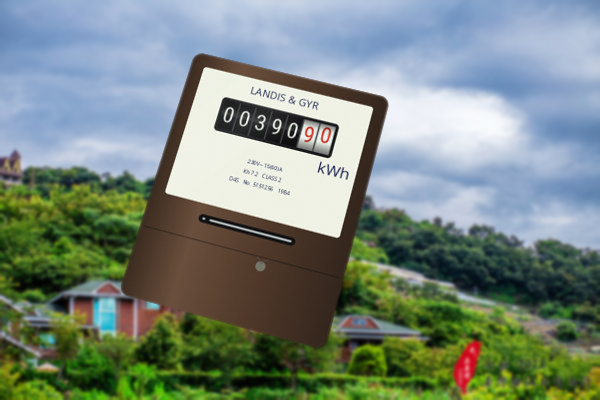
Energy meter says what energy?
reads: 390.90 kWh
